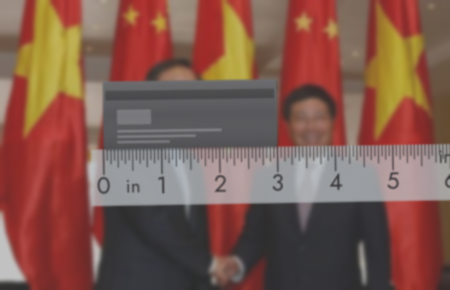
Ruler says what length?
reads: 3 in
